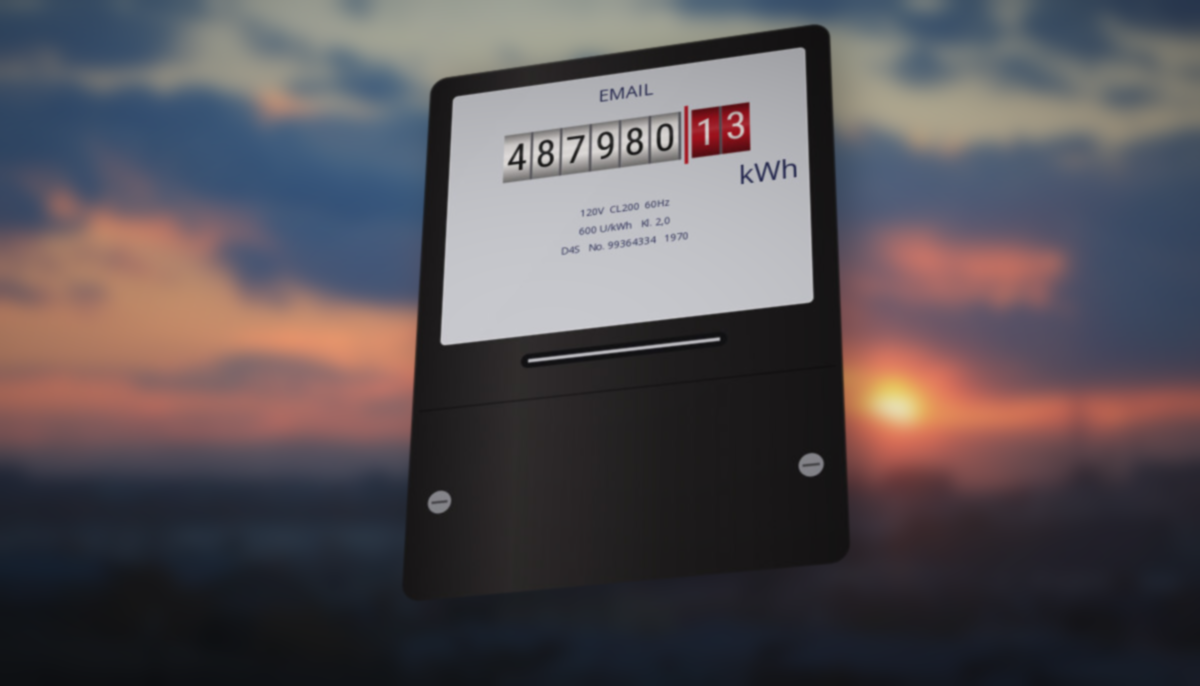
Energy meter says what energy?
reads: 487980.13 kWh
